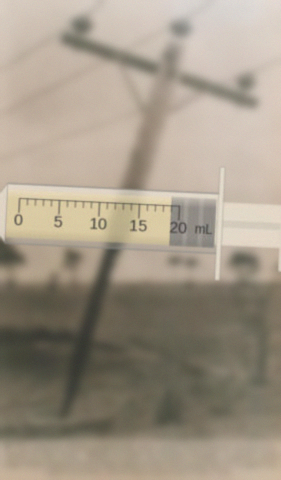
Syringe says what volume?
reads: 19 mL
